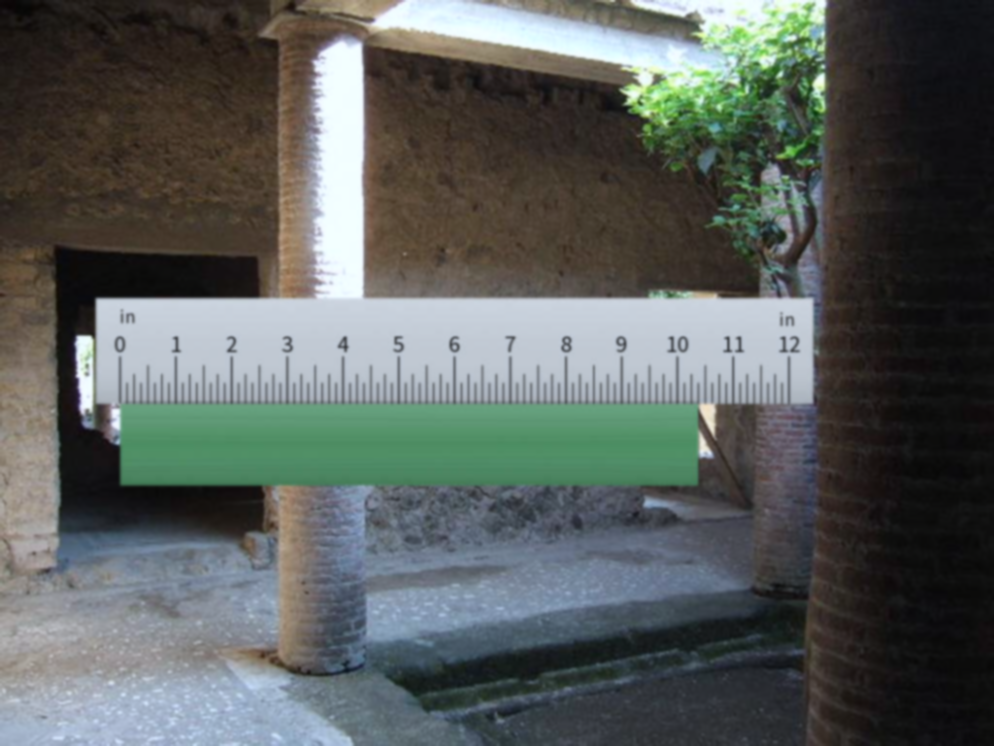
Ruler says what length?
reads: 10.375 in
